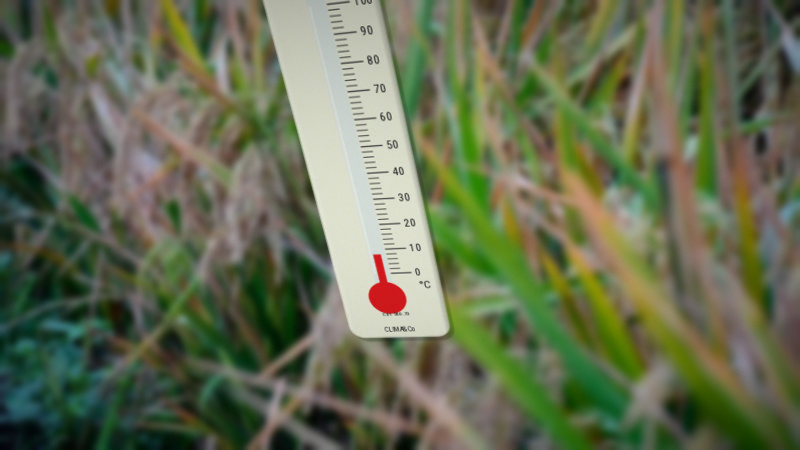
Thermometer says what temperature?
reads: 8 °C
